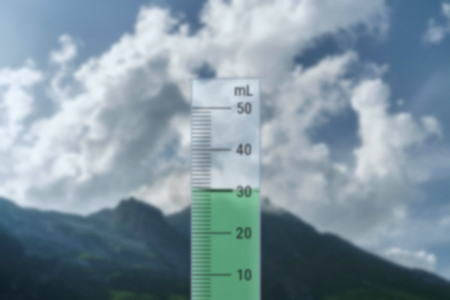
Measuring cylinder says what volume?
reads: 30 mL
